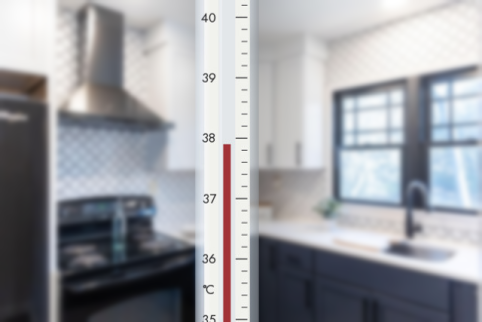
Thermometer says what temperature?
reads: 37.9 °C
